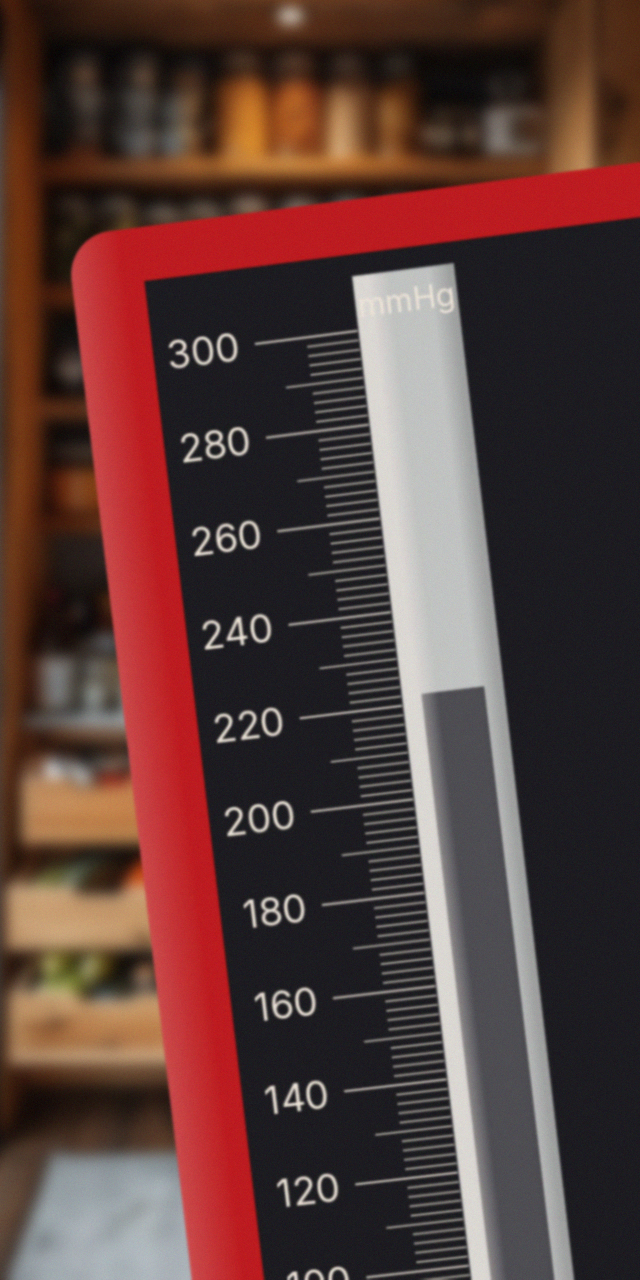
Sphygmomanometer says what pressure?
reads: 222 mmHg
